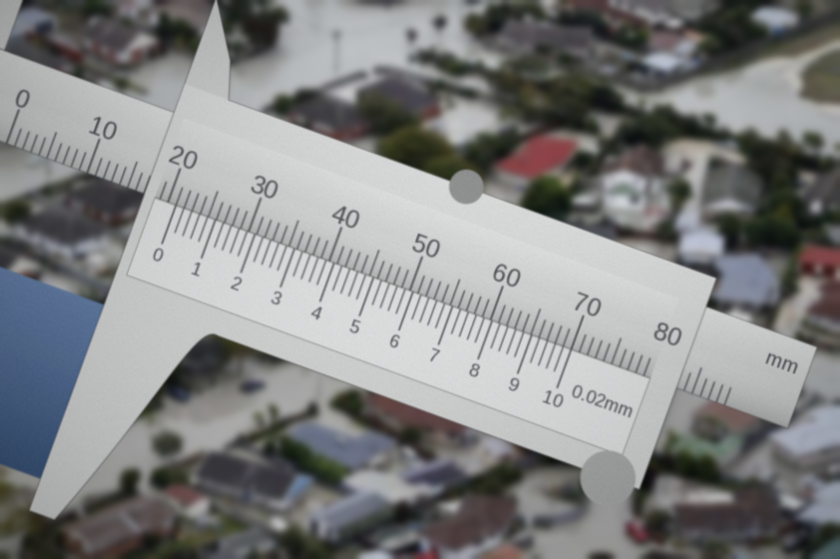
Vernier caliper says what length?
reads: 21.0 mm
